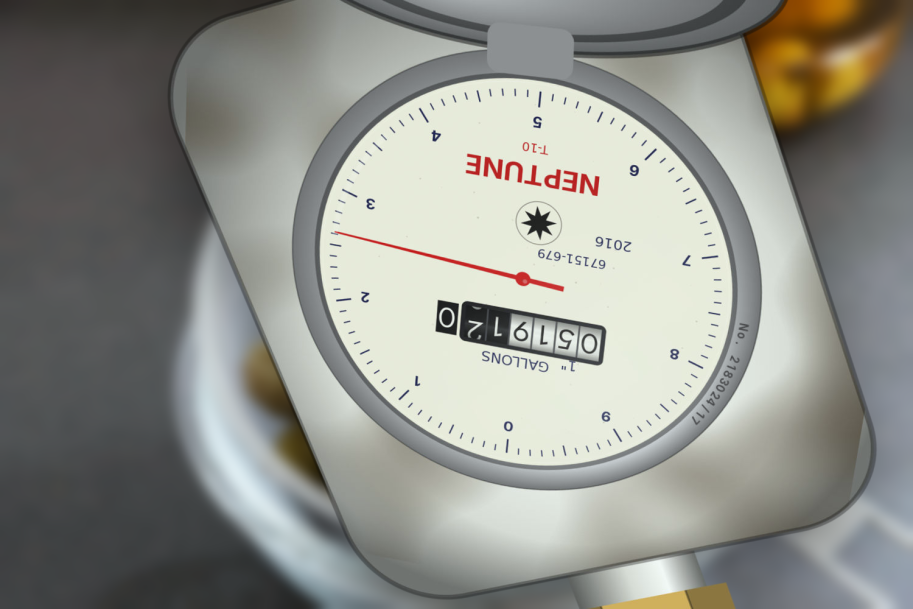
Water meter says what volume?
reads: 519122.6 gal
